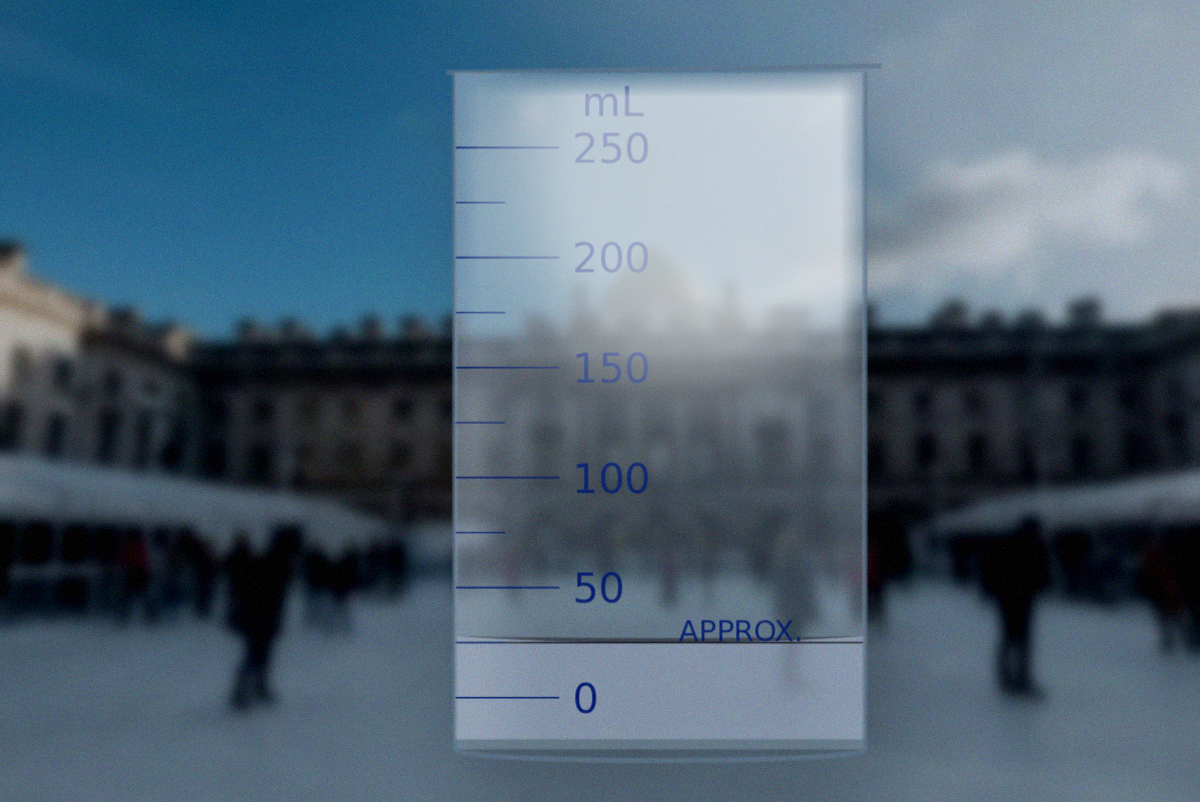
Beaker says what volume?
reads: 25 mL
